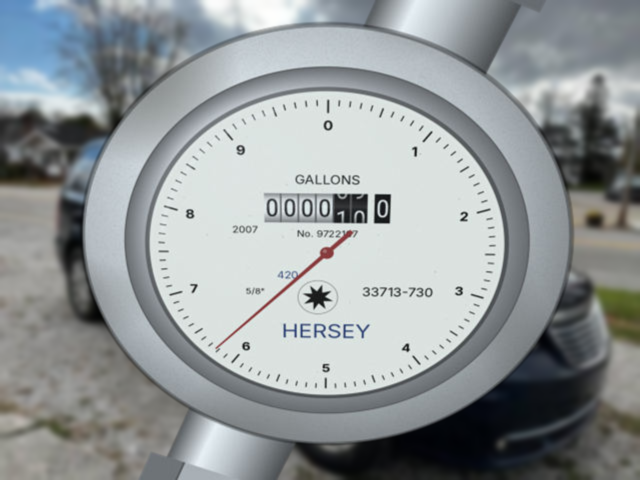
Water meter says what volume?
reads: 96.2 gal
